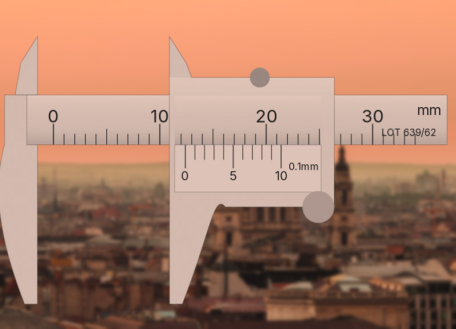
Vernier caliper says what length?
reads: 12.4 mm
